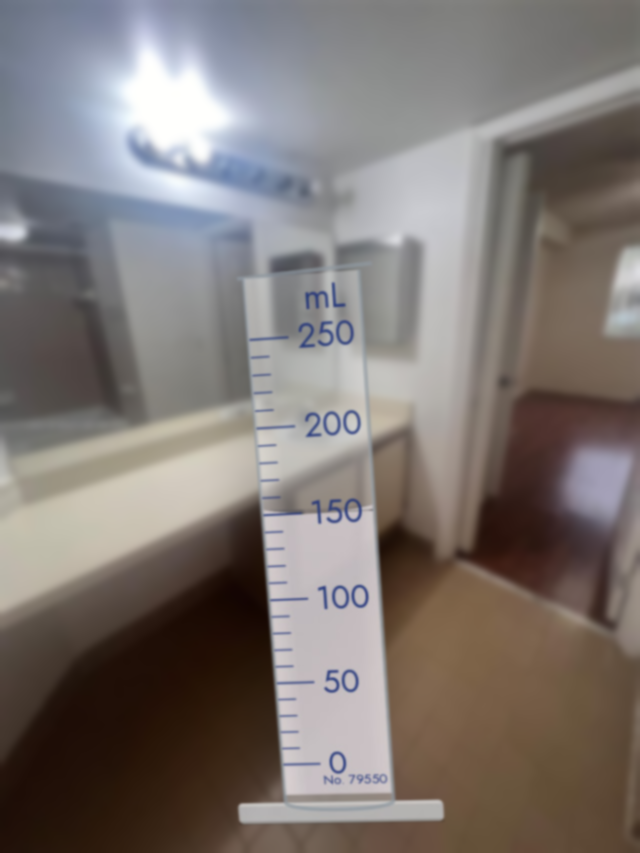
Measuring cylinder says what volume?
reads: 150 mL
